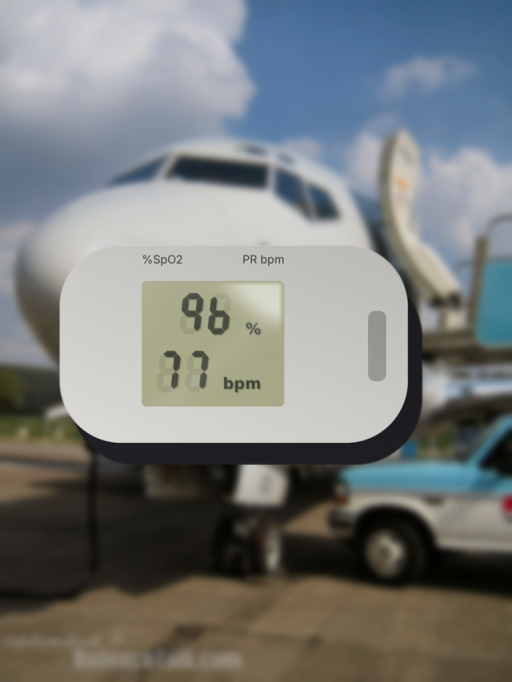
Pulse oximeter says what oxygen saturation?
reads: 96 %
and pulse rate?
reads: 77 bpm
